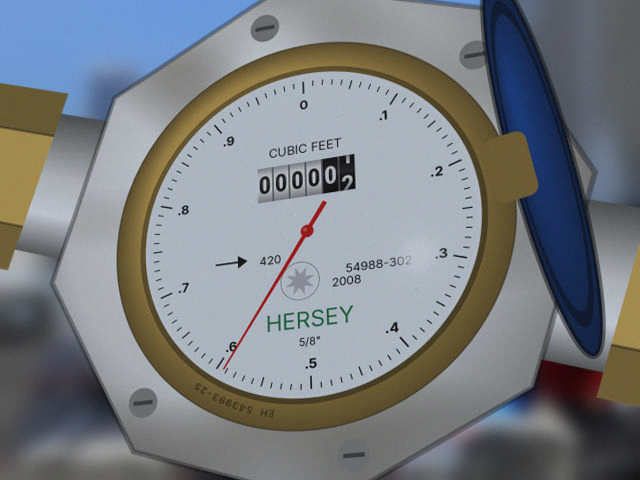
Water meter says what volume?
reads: 1.59 ft³
